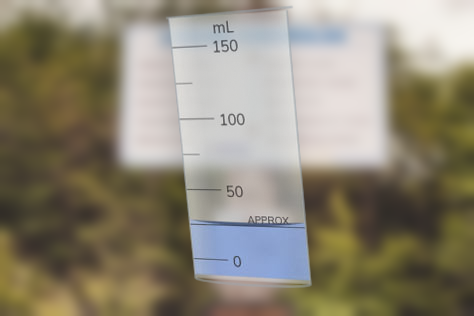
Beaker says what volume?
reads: 25 mL
